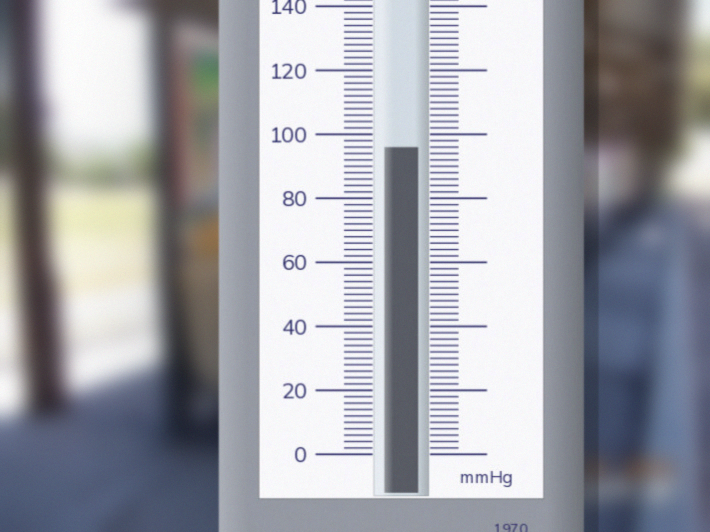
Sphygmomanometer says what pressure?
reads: 96 mmHg
